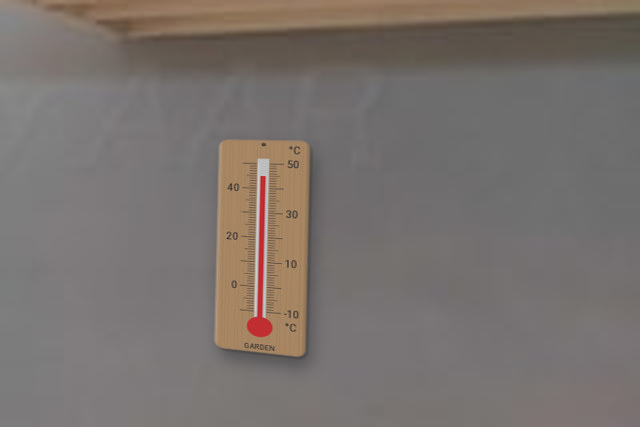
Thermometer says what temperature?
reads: 45 °C
